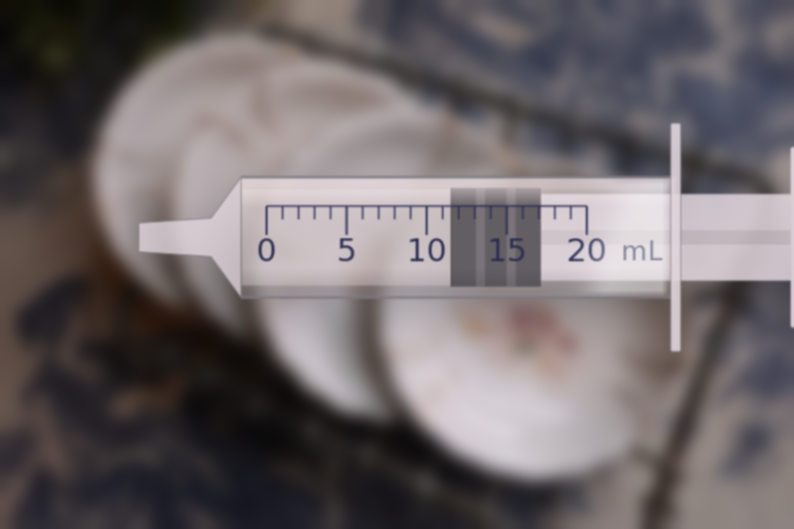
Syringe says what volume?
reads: 11.5 mL
